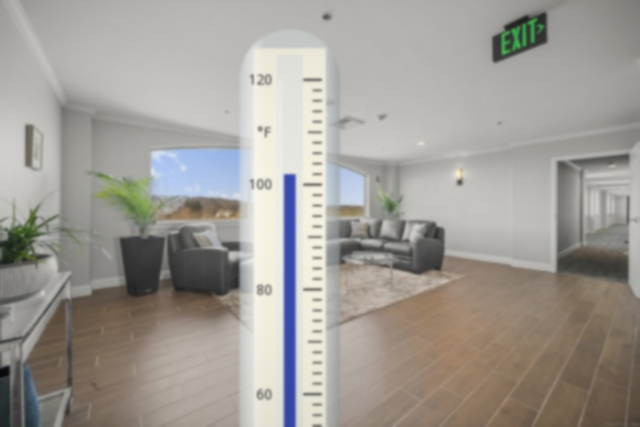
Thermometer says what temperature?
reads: 102 °F
